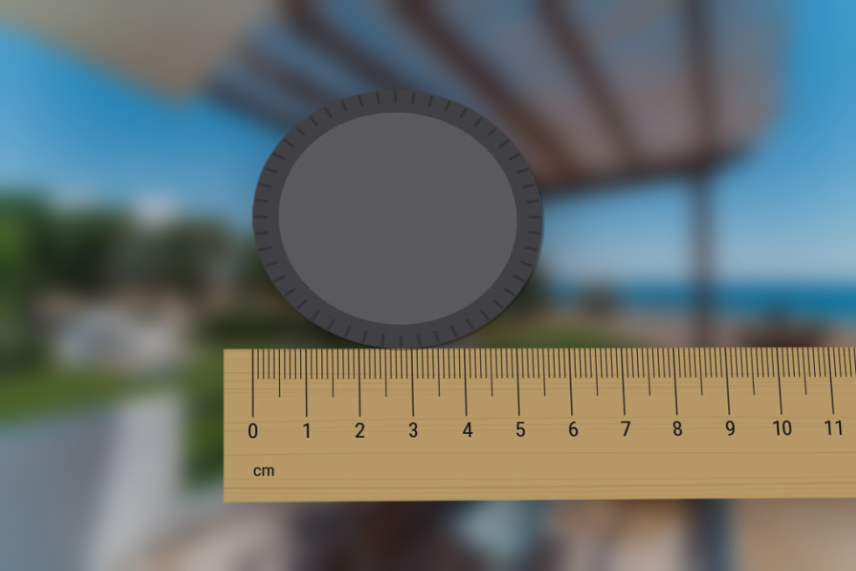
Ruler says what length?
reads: 5.6 cm
